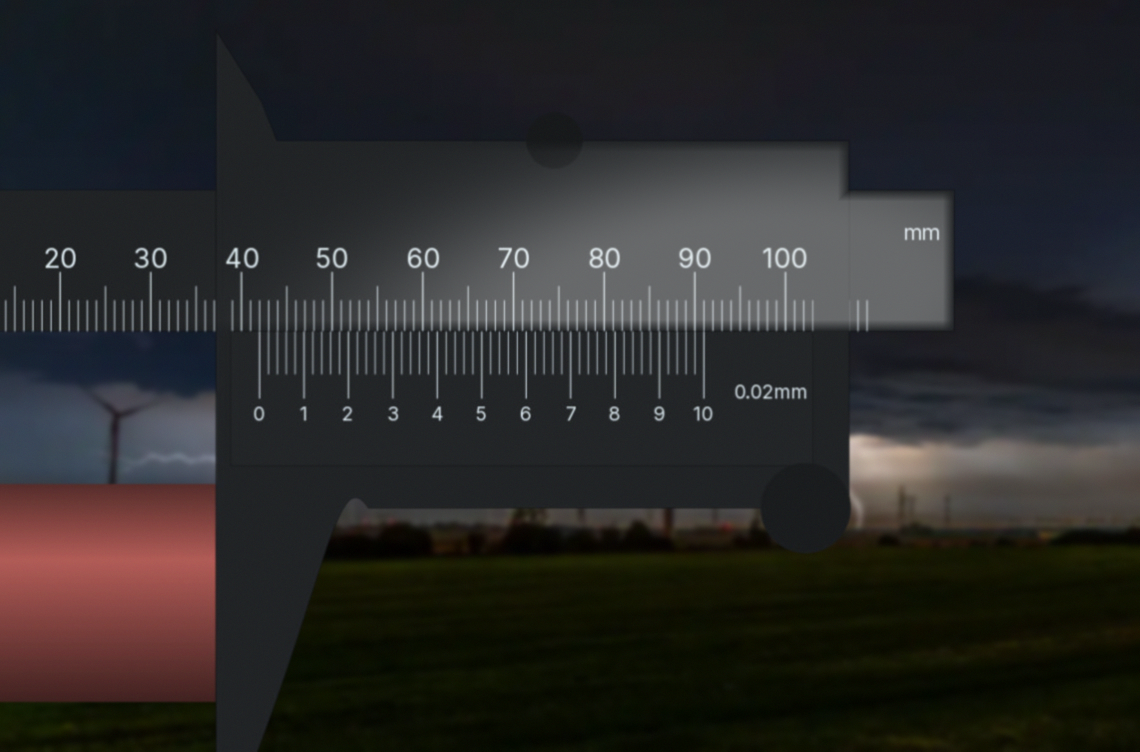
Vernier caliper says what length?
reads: 42.0 mm
